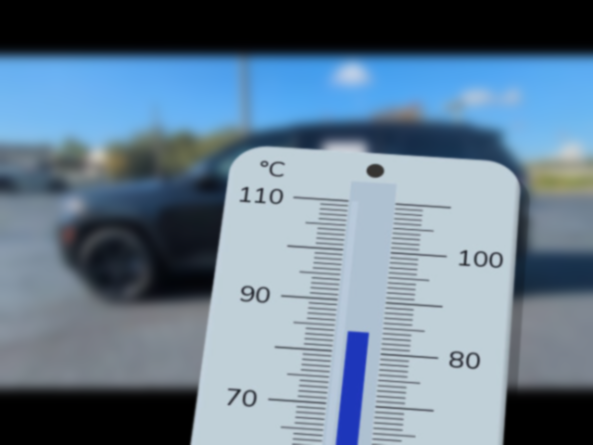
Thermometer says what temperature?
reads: 84 °C
